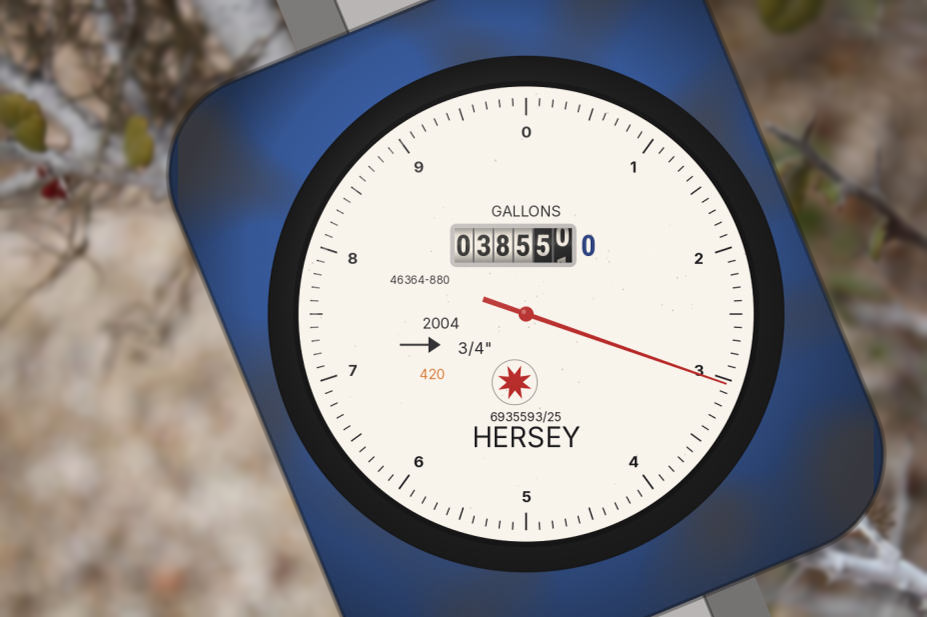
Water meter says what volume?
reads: 385503.0 gal
